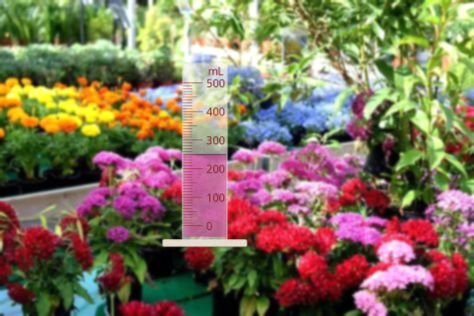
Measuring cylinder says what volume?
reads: 250 mL
